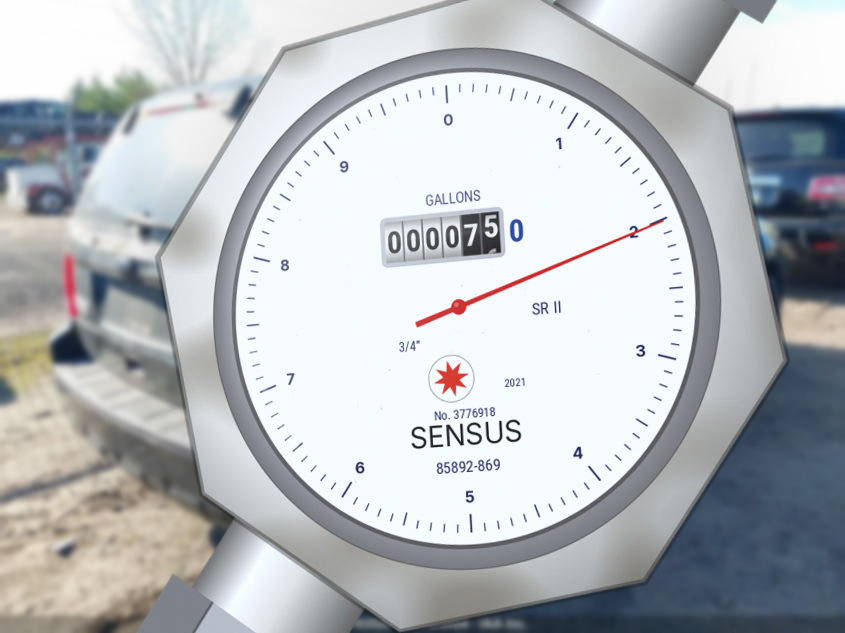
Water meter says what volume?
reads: 752.0 gal
